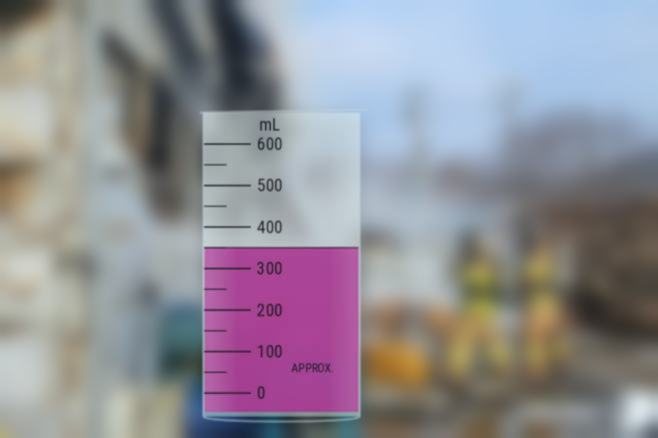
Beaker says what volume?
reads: 350 mL
